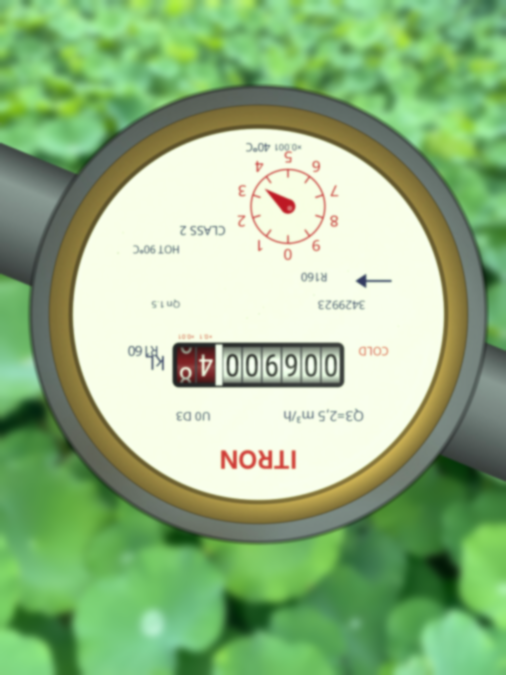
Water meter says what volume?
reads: 6900.483 kL
